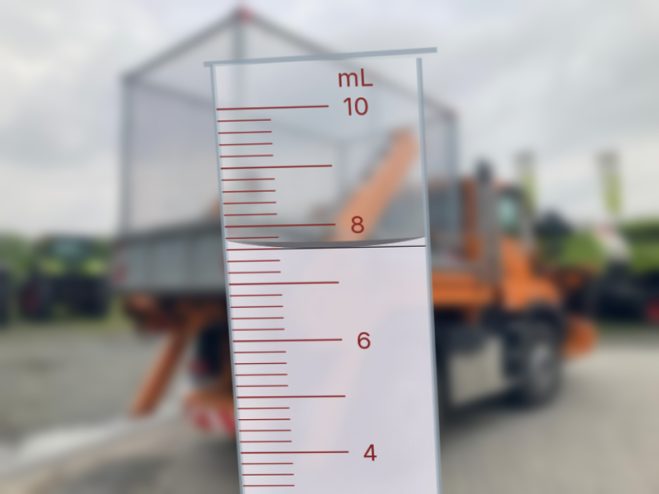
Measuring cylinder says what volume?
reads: 7.6 mL
